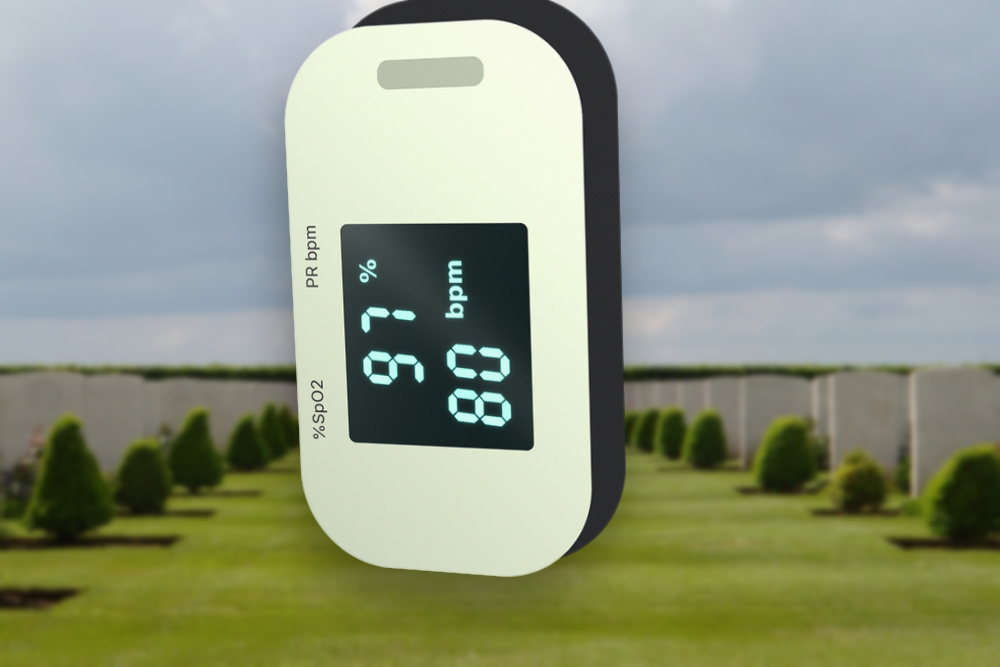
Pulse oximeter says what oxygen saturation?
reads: 97 %
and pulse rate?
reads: 80 bpm
